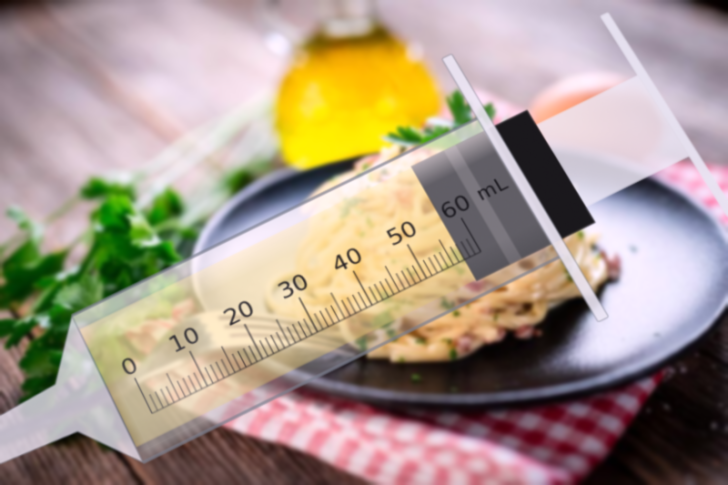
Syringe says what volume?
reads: 57 mL
